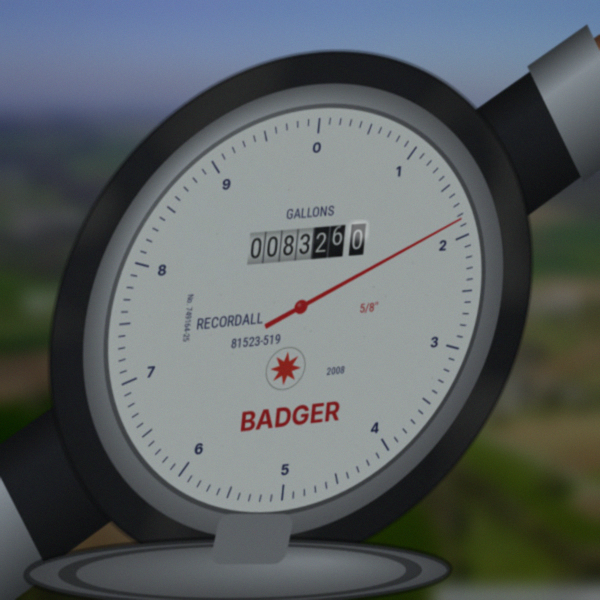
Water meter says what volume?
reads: 83261.8 gal
